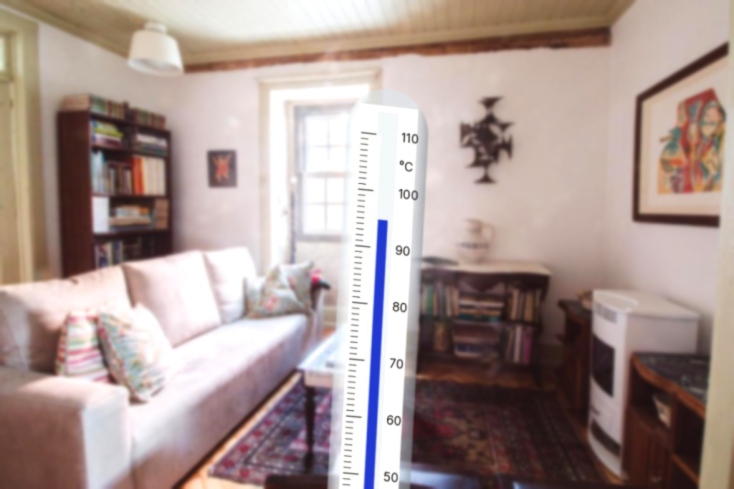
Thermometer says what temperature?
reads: 95 °C
